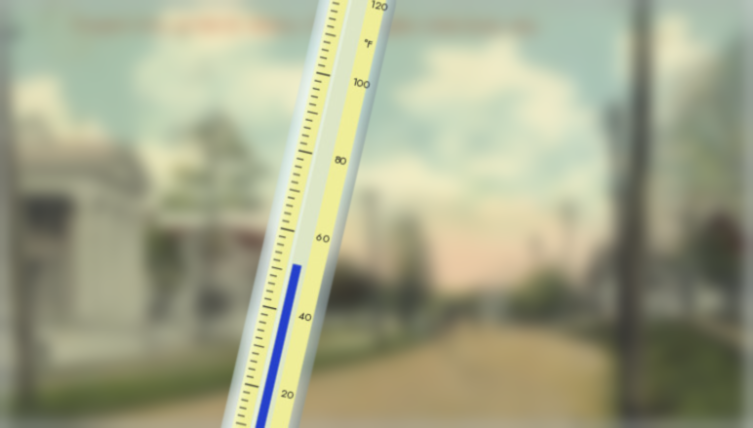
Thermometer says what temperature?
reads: 52 °F
